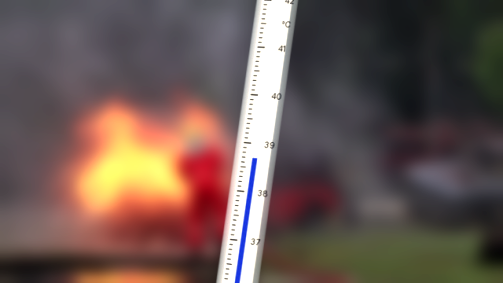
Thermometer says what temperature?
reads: 38.7 °C
